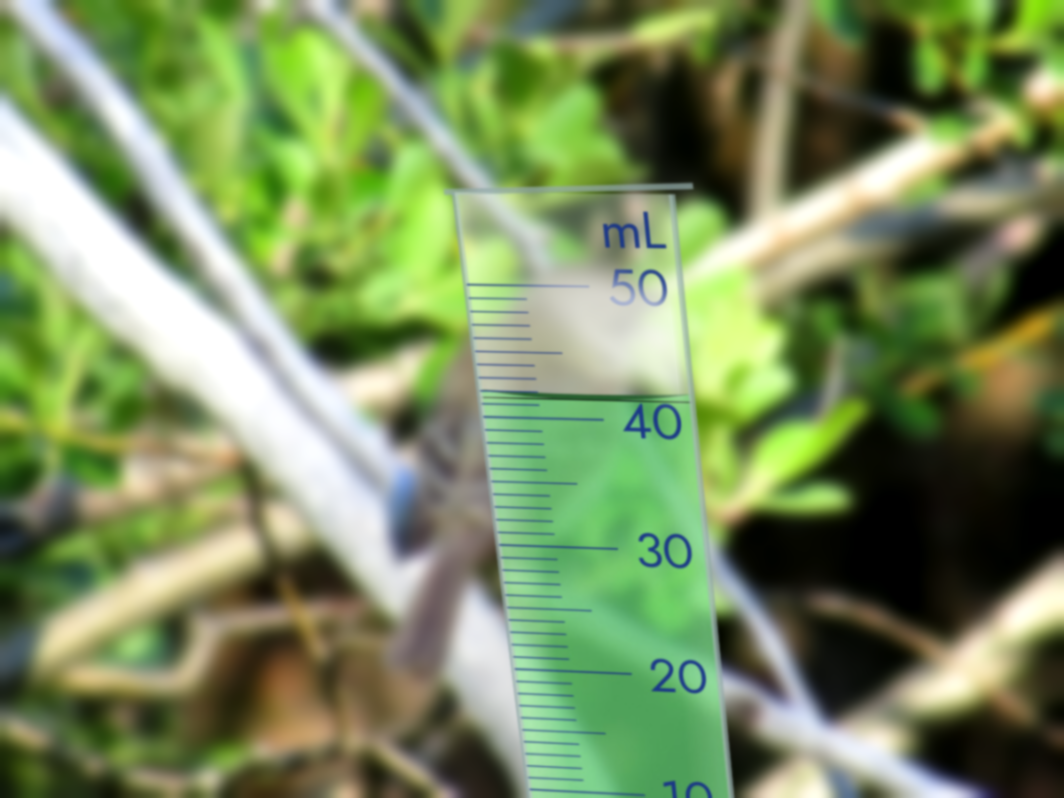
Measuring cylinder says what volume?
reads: 41.5 mL
